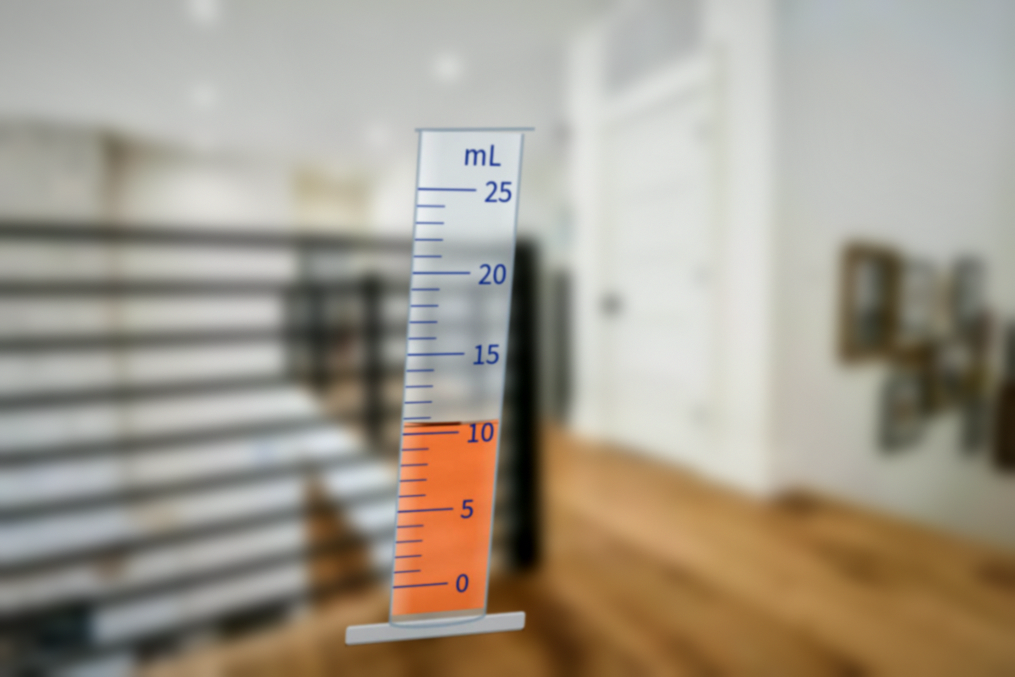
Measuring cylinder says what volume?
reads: 10.5 mL
